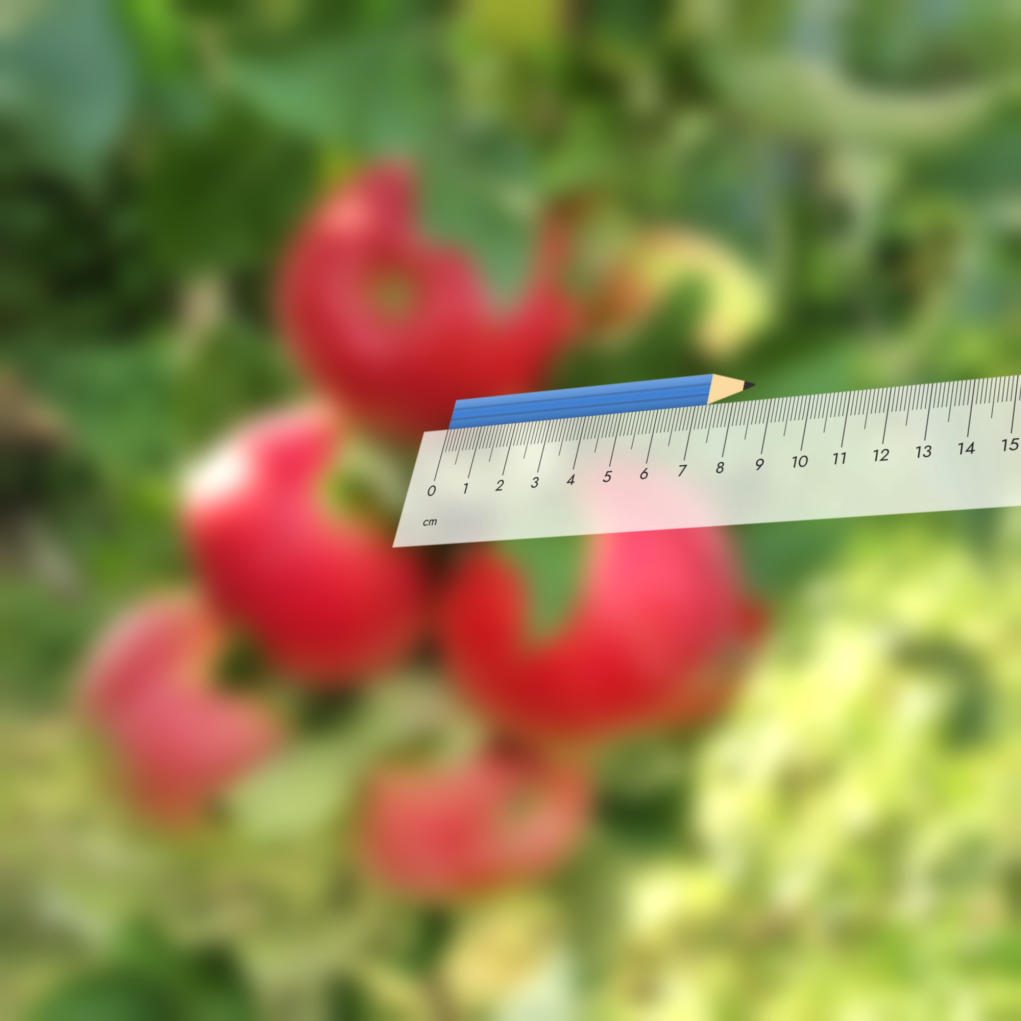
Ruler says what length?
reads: 8.5 cm
